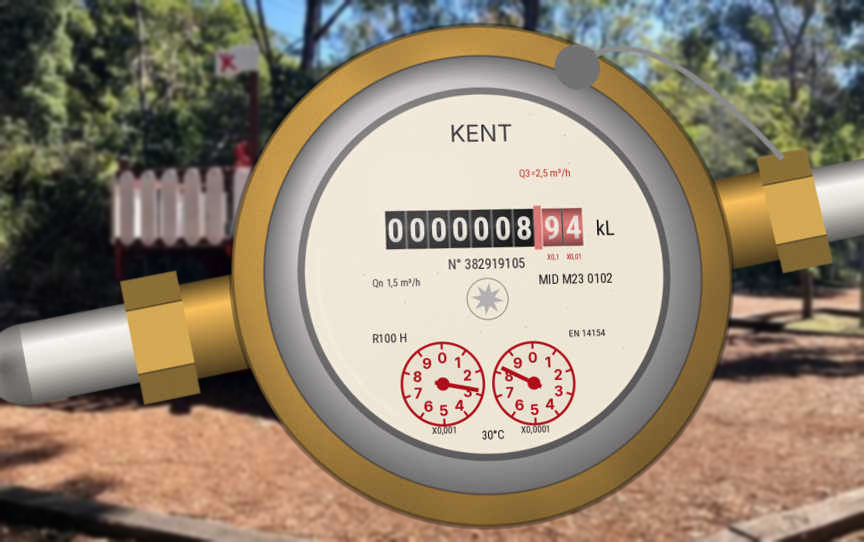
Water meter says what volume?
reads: 8.9428 kL
